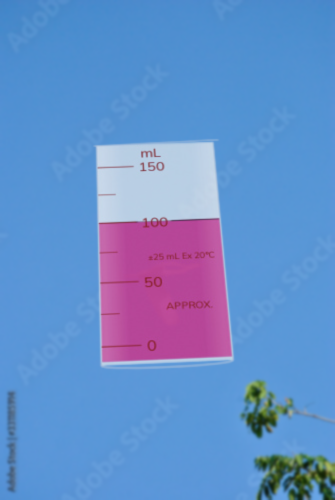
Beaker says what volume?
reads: 100 mL
